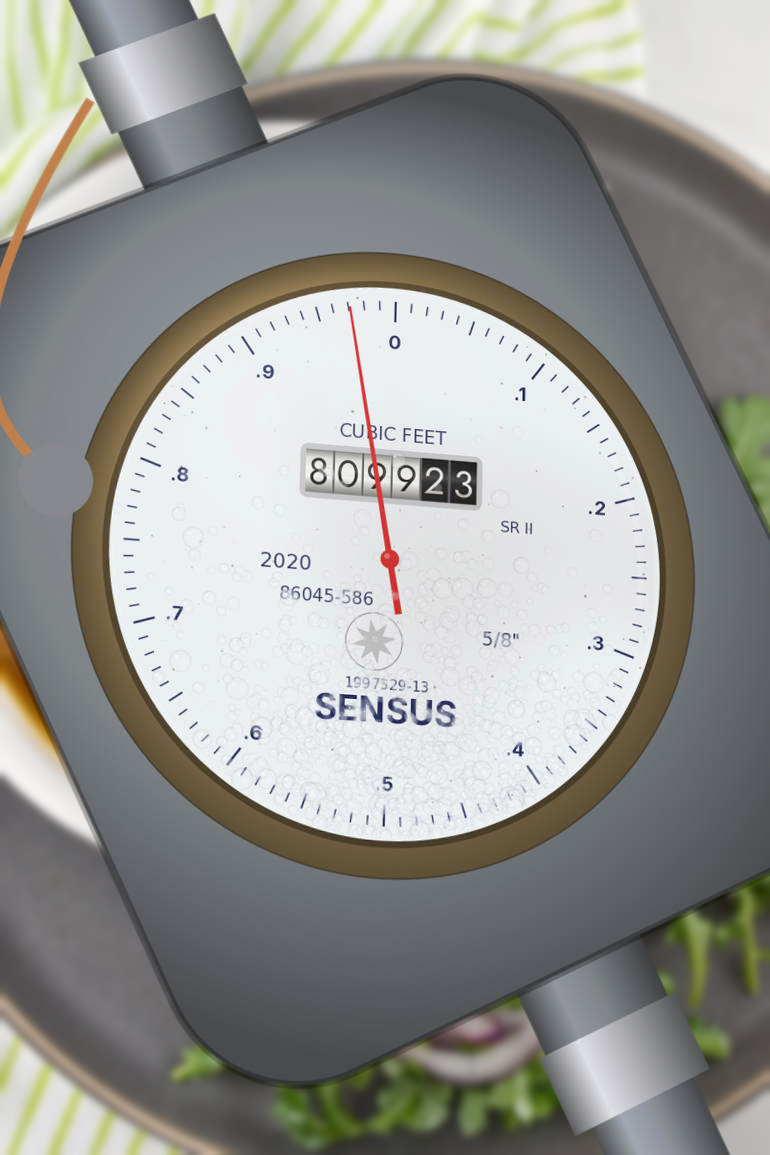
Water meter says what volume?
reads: 809922.97 ft³
